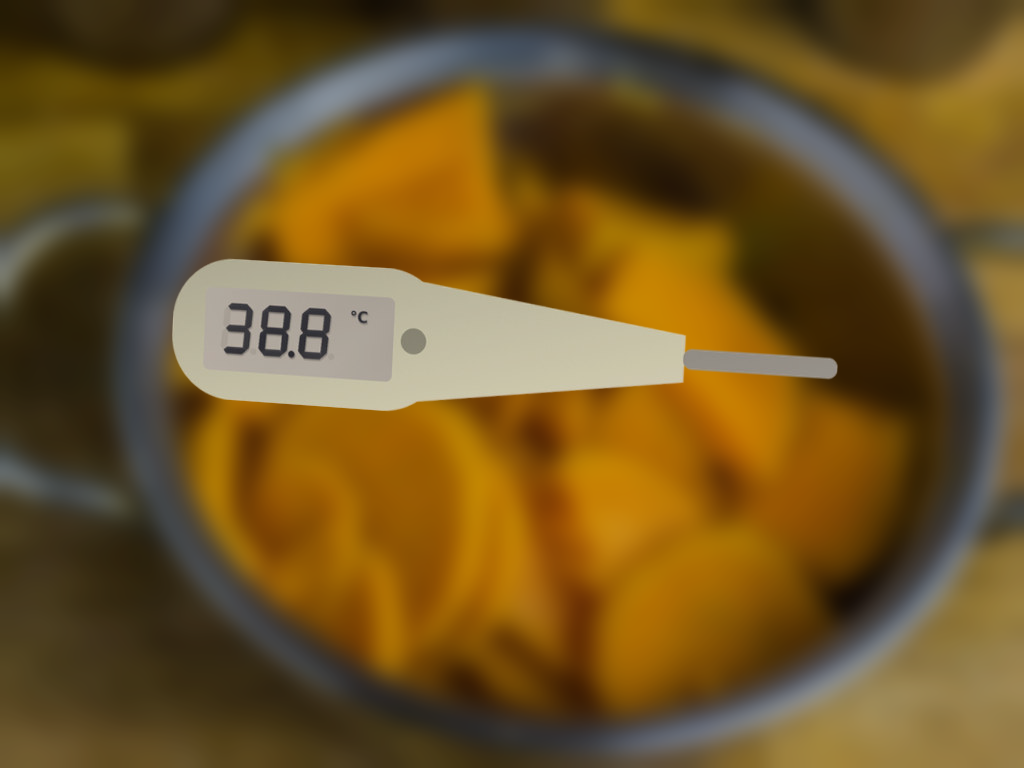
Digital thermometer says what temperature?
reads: 38.8 °C
